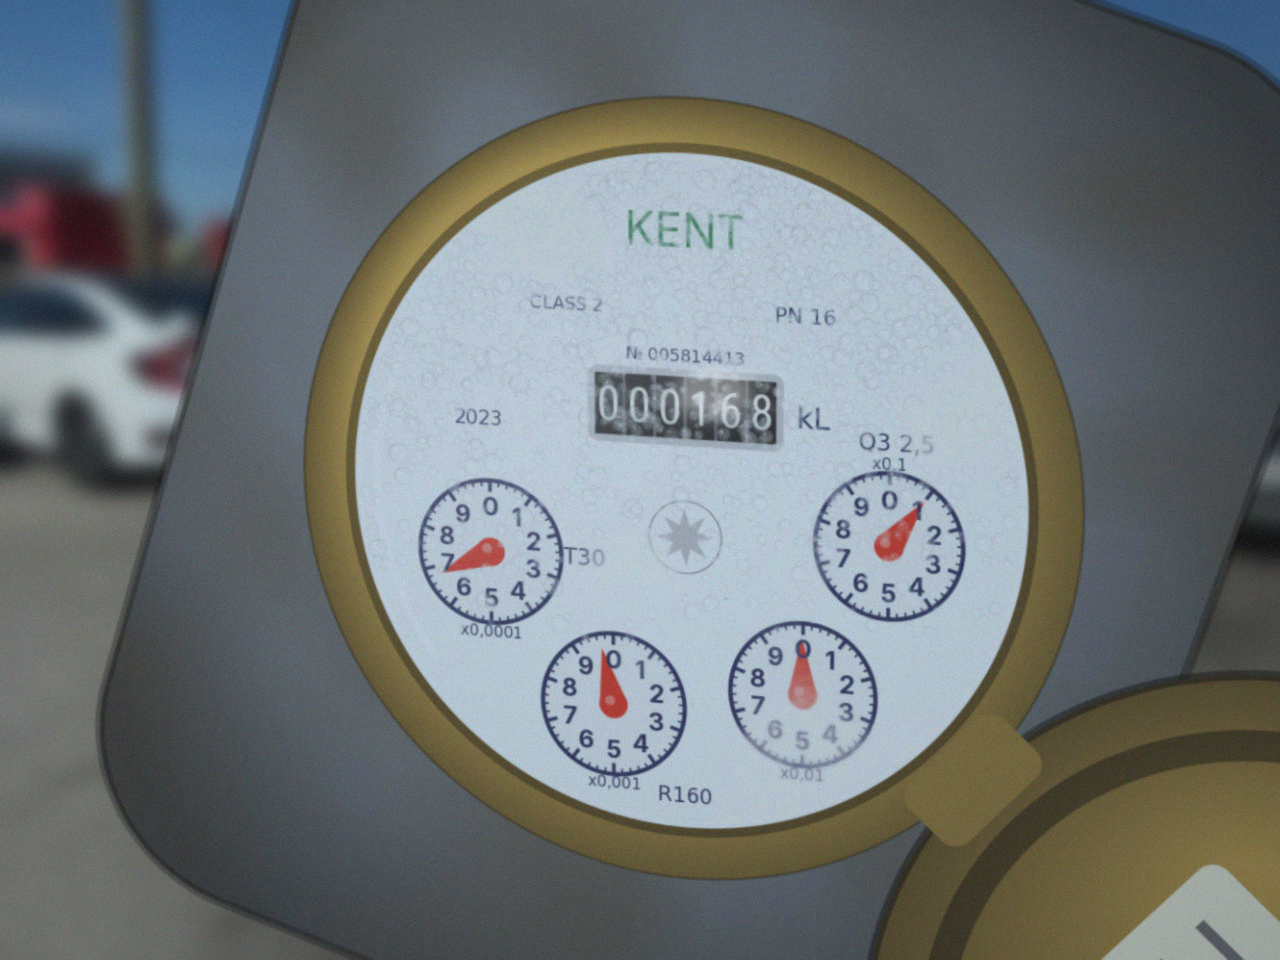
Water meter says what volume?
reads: 168.0996 kL
